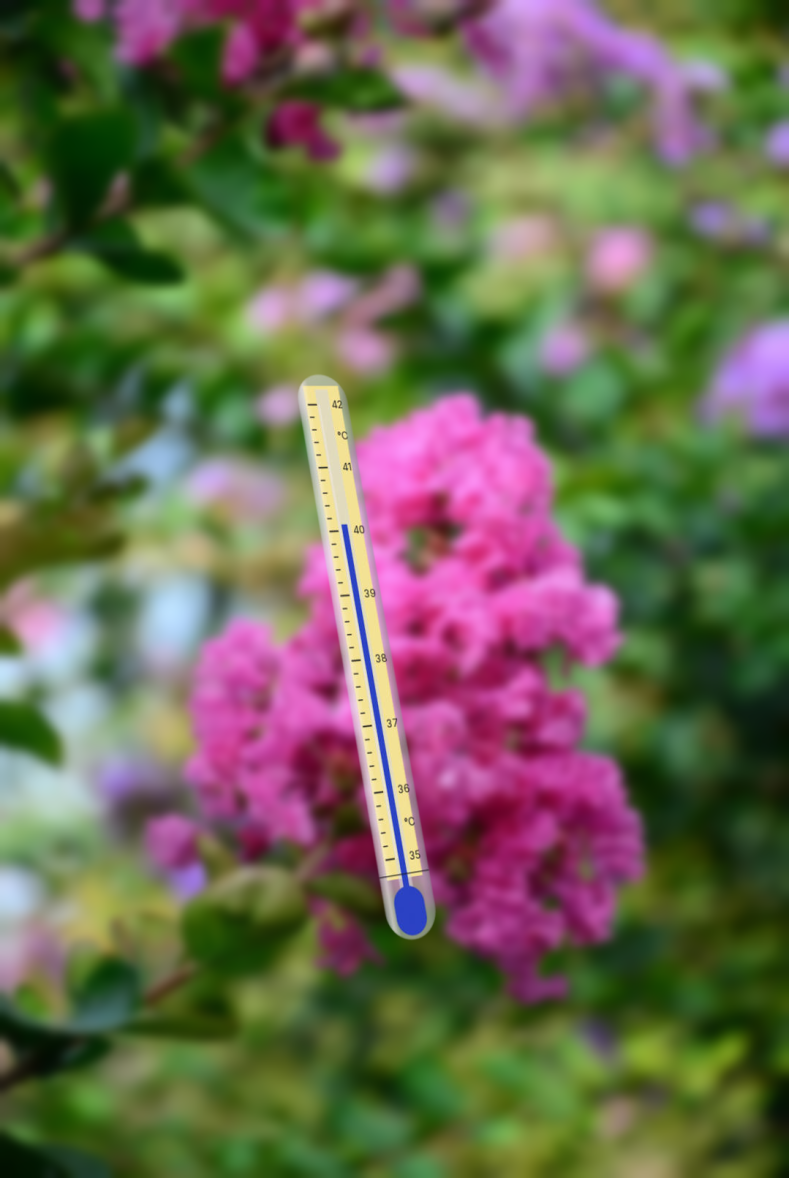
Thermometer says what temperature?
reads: 40.1 °C
